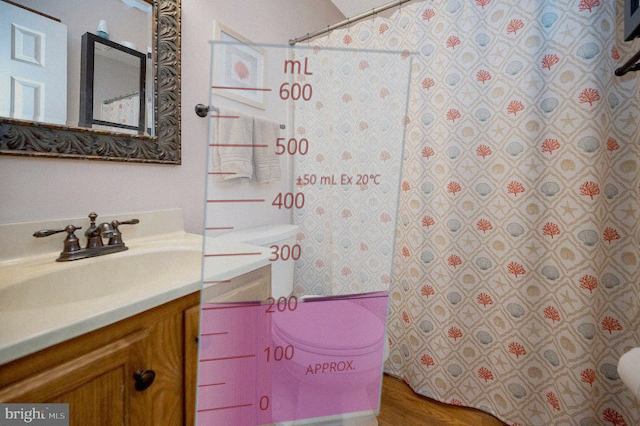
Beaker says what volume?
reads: 200 mL
